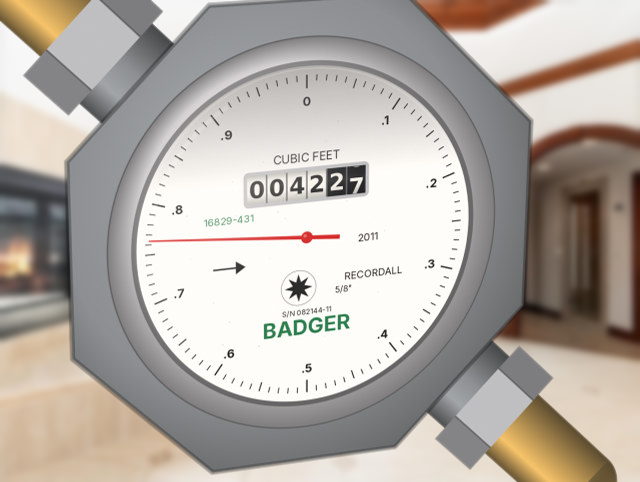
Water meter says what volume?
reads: 4226.76 ft³
